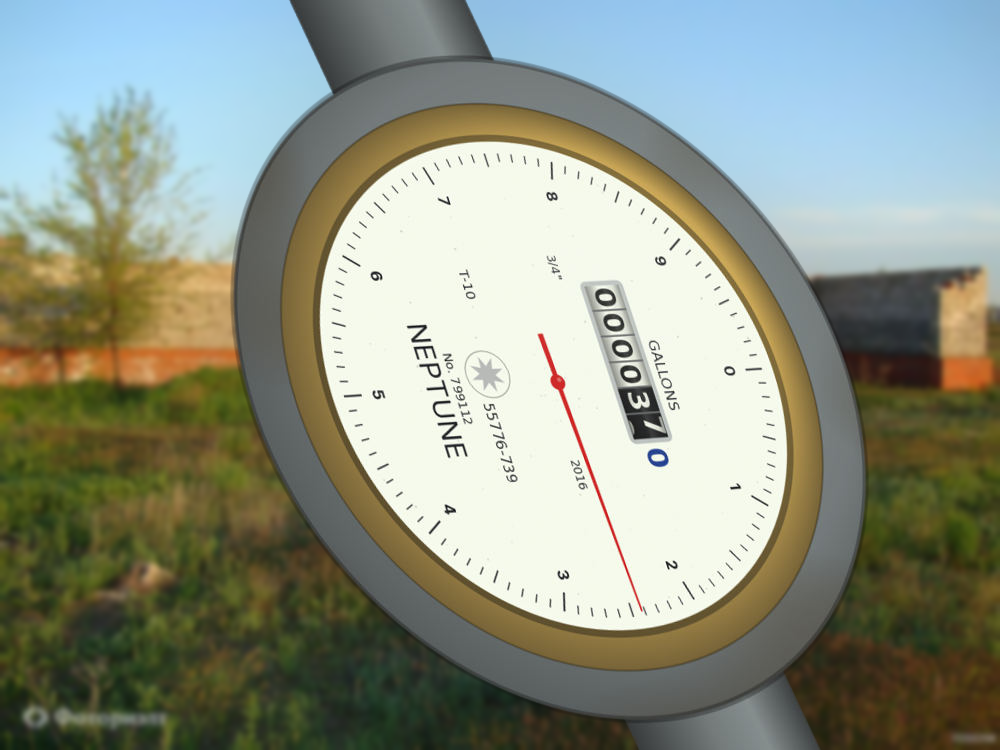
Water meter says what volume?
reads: 372.4 gal
